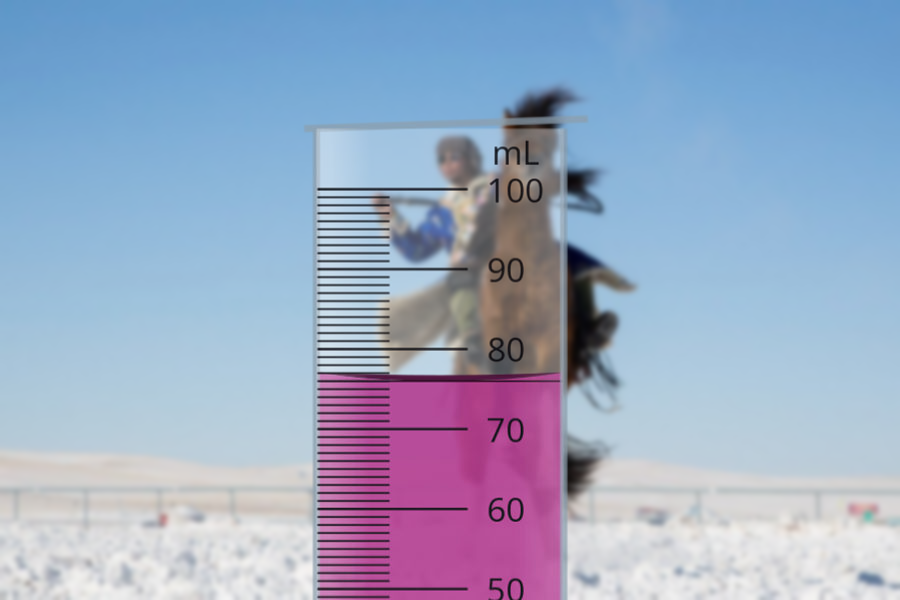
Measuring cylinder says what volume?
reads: 76 mL
